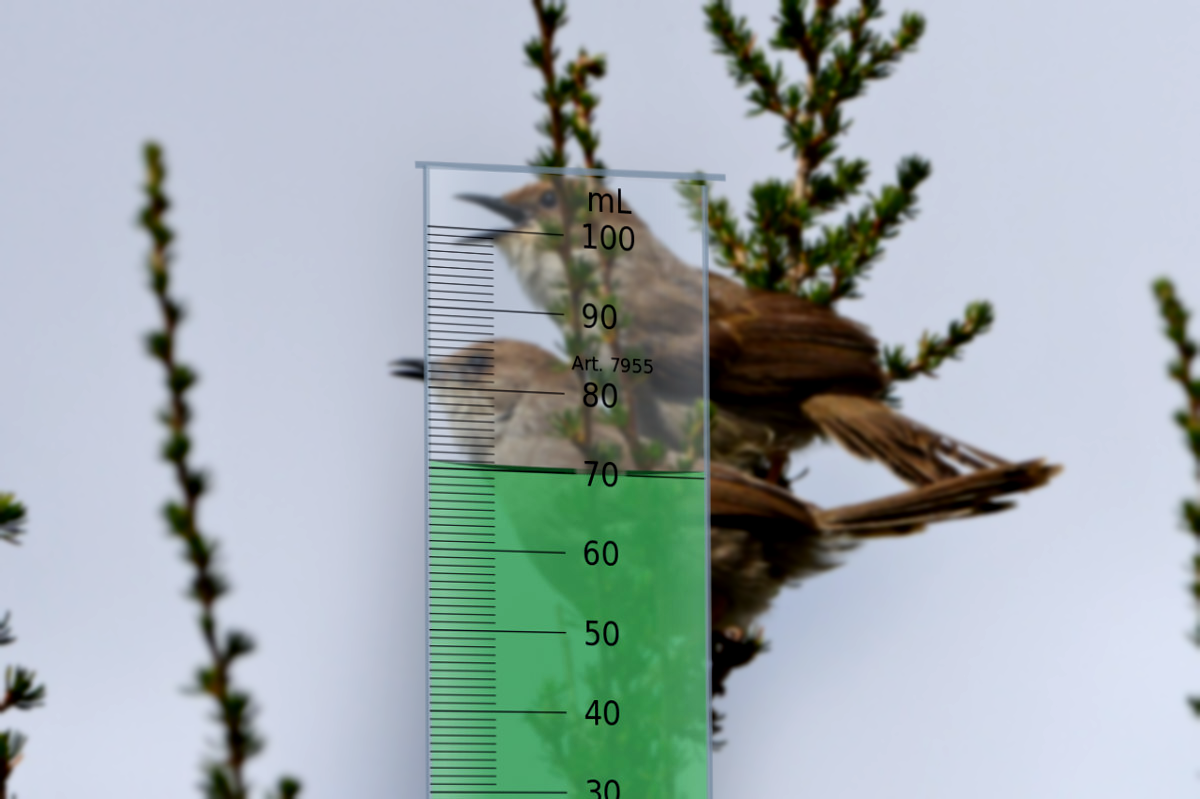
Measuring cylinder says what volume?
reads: 70 mL
